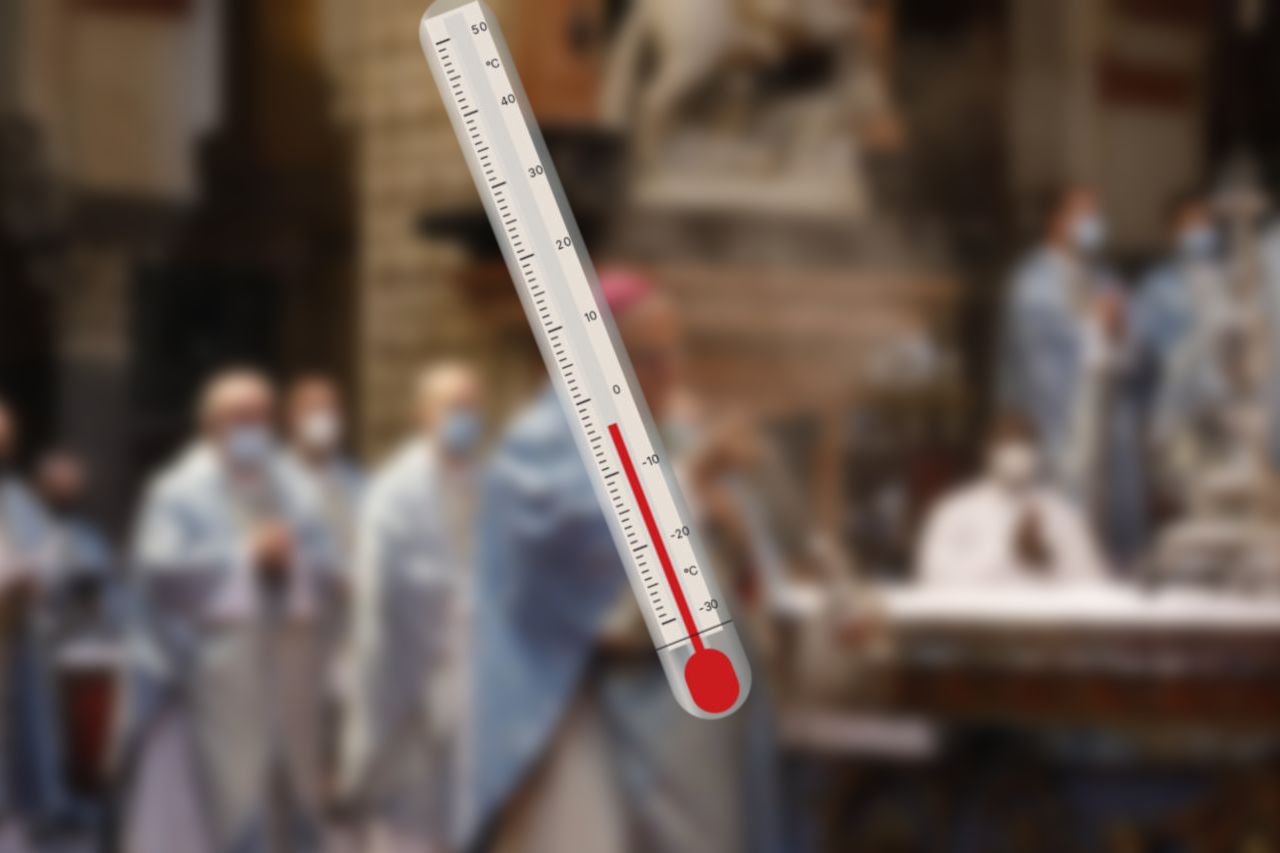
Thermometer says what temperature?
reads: -4 °C
